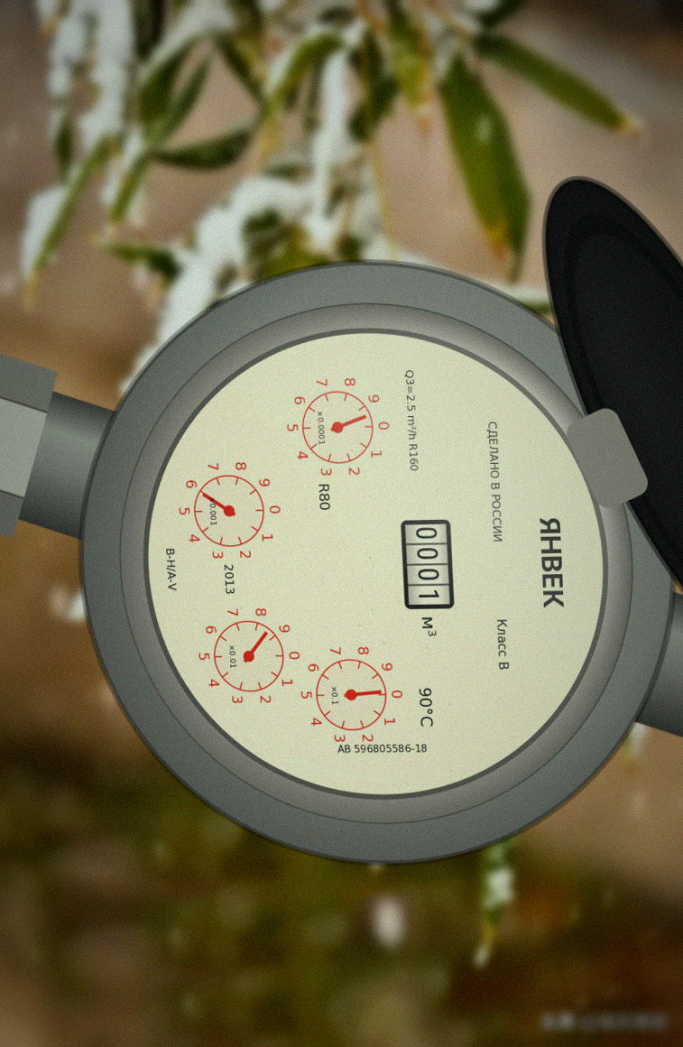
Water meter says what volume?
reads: 0.9859 m³
